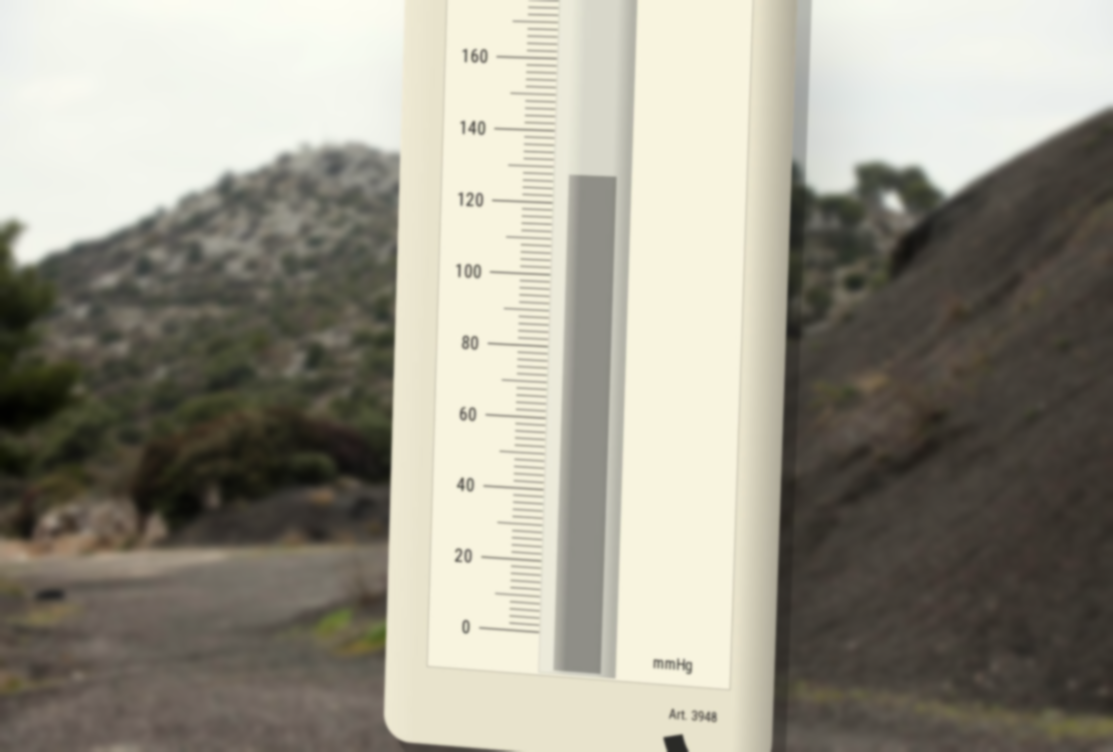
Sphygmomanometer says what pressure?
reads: 128 mmHg
